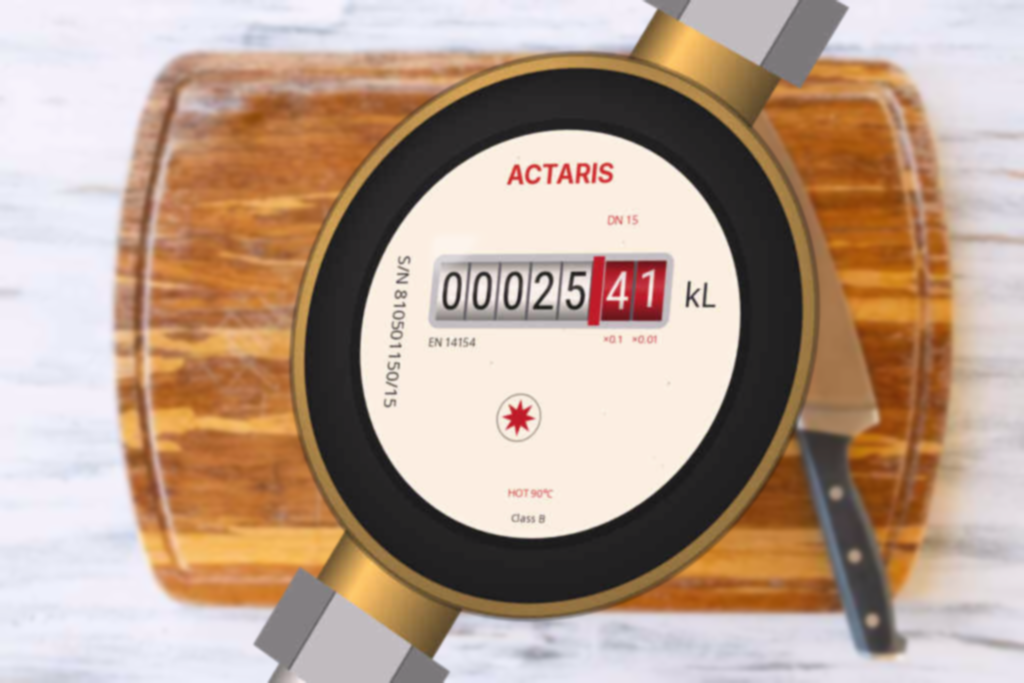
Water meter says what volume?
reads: 25.41 kL
